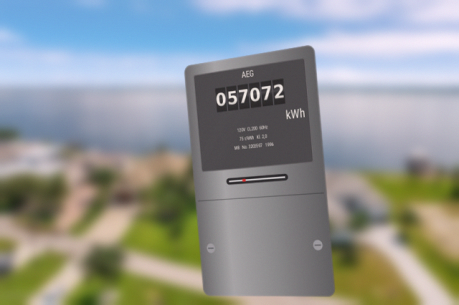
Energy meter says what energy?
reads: 57072 kWh
